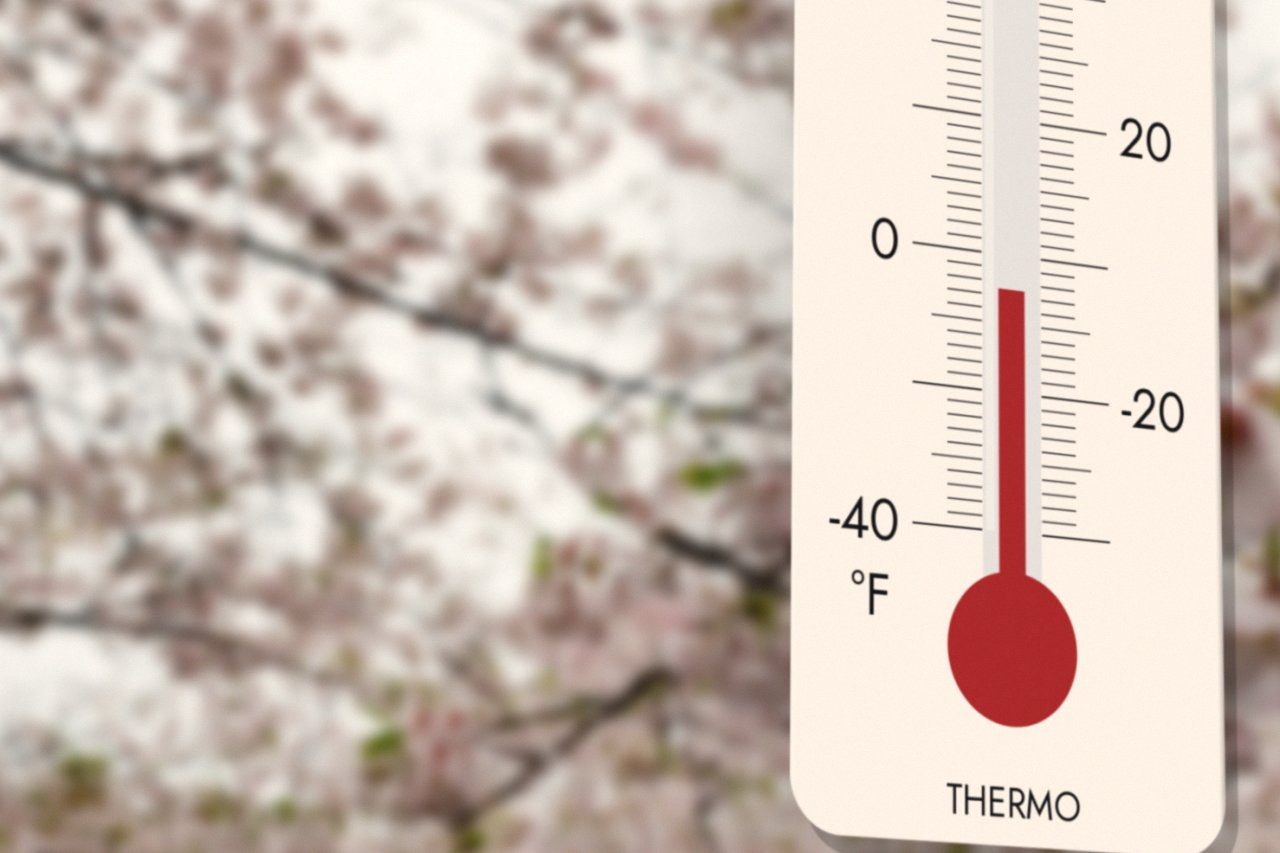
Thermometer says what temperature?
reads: -5 °F
